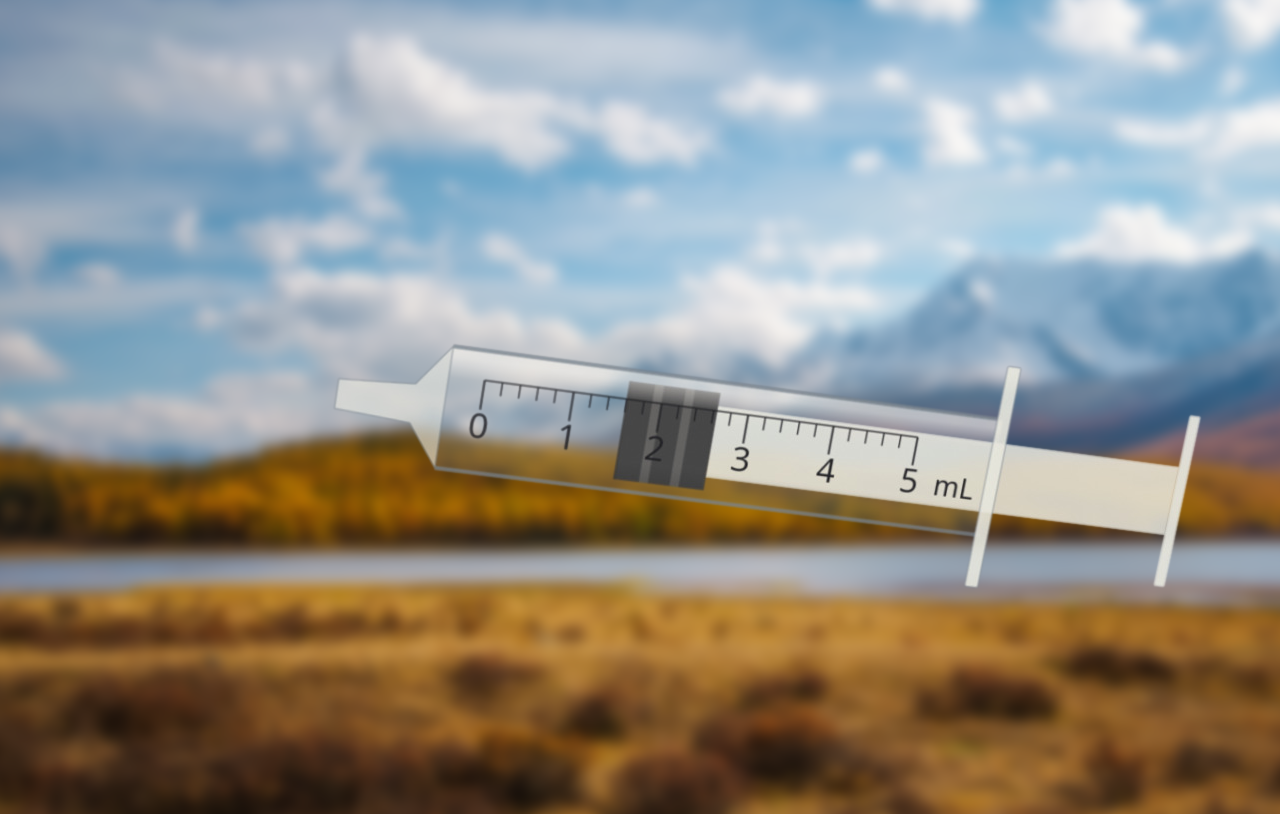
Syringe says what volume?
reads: 1.6 mL
